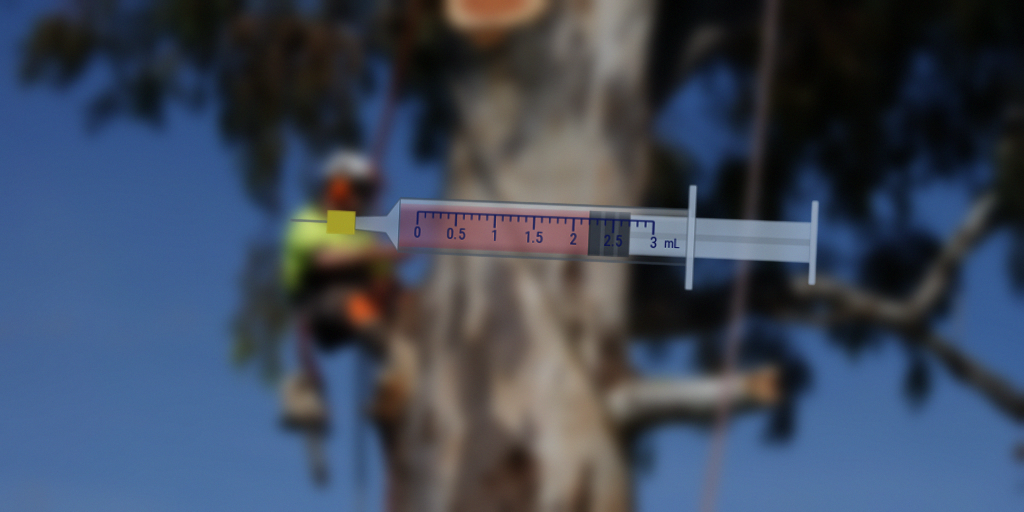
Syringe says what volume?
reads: 2.2 mL
